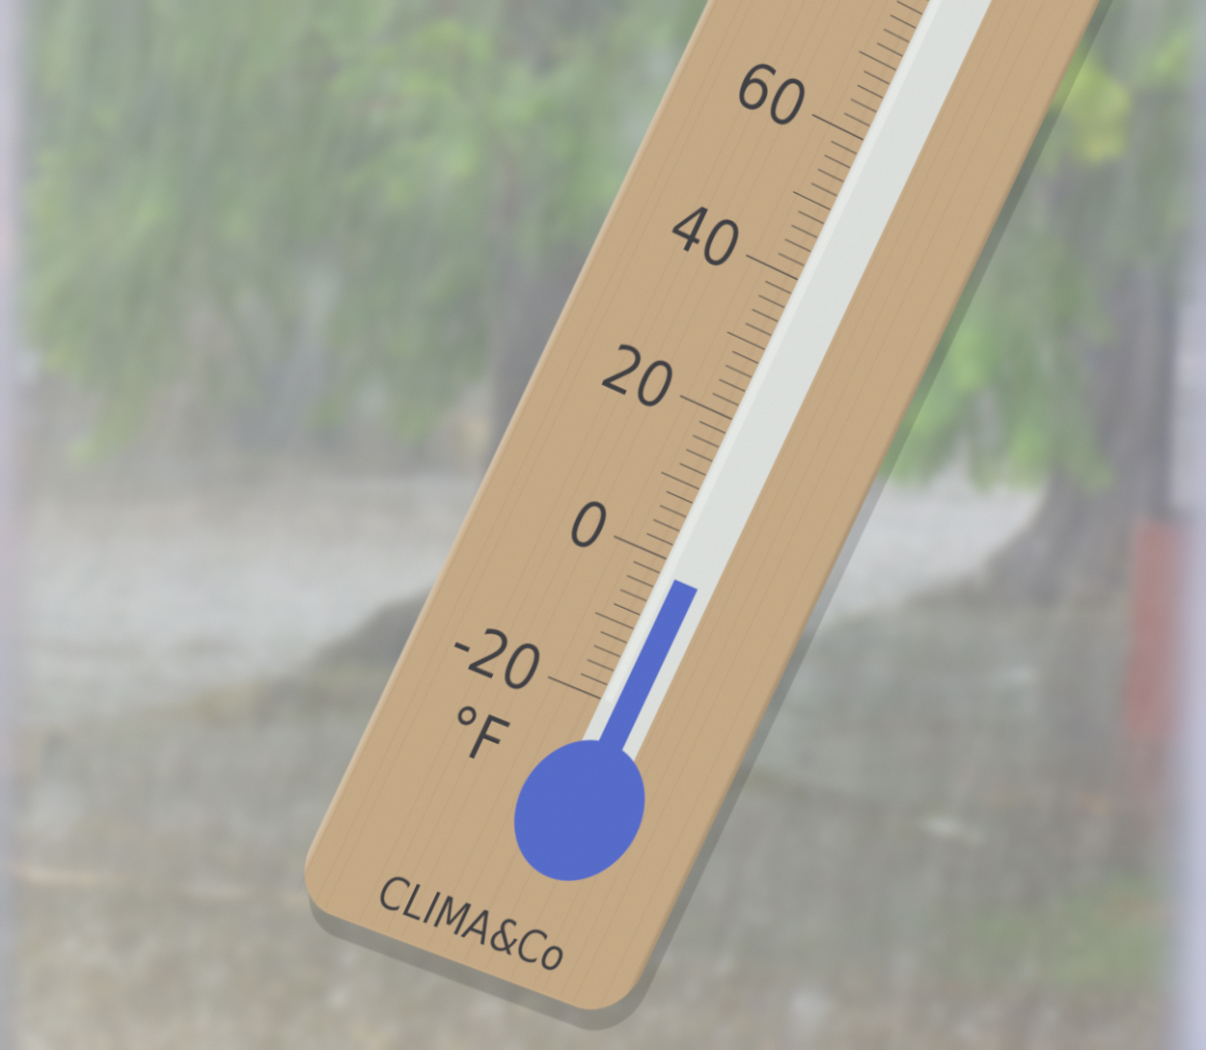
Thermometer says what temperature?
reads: -2 °F
